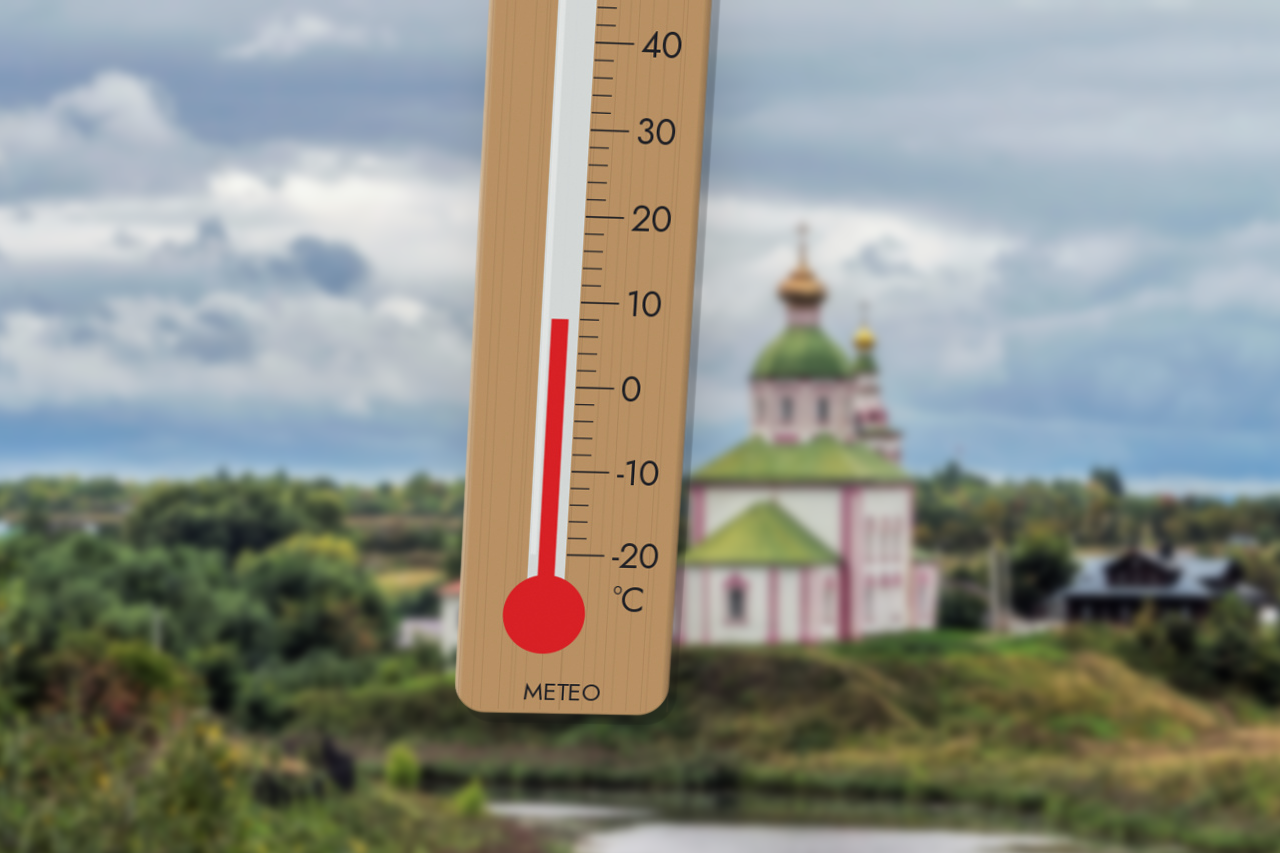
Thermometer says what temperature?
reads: 8 °C
